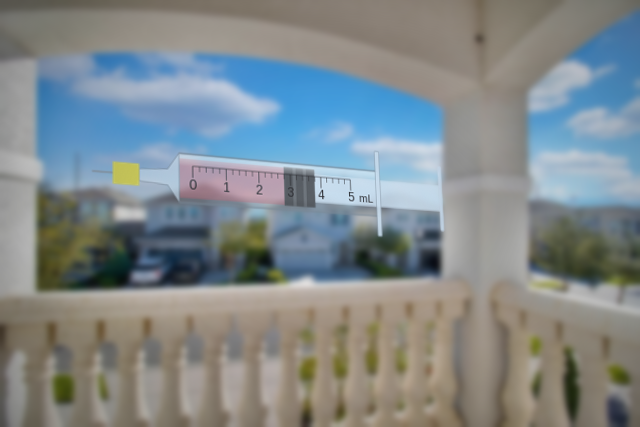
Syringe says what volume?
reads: 2.8 mL
